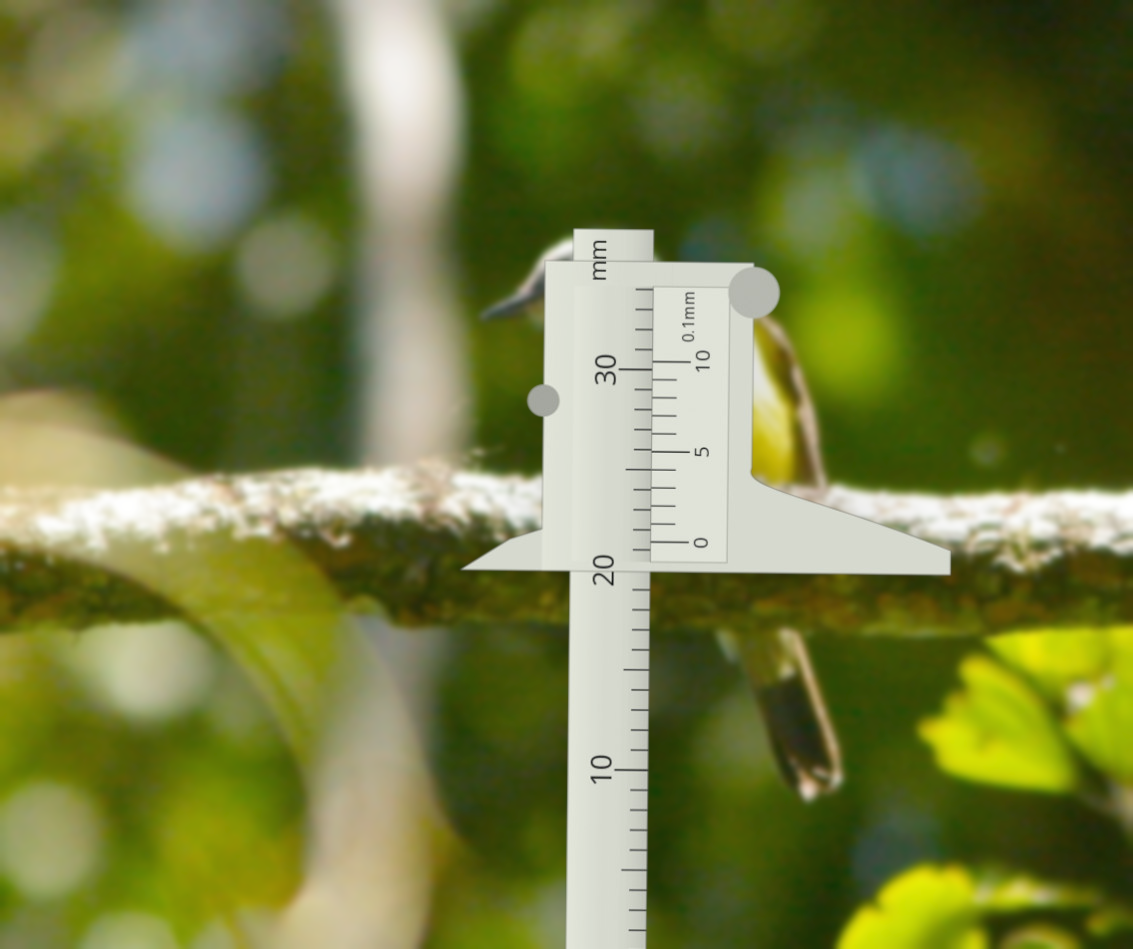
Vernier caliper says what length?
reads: 21.4 mm
